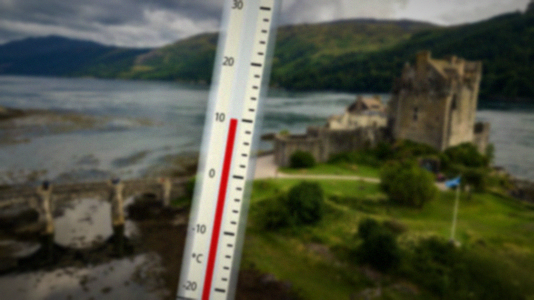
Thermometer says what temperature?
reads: 10 °C
